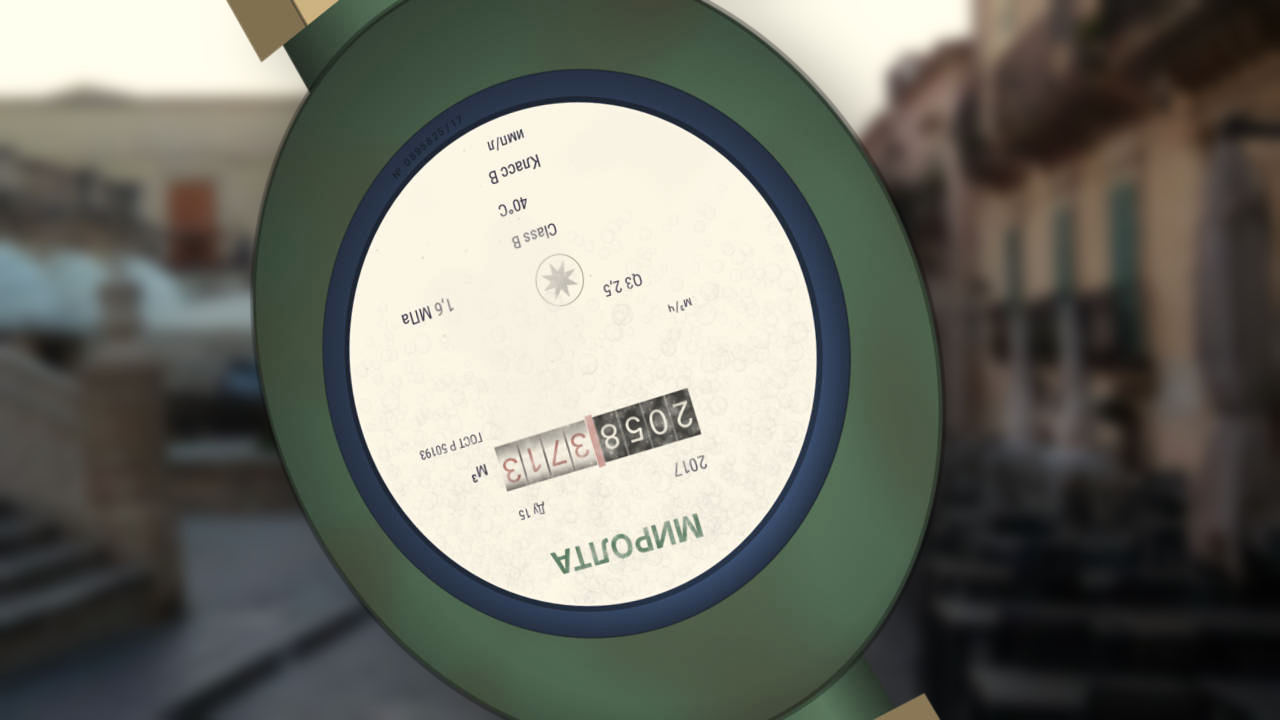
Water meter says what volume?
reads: 2058.3713 m³
